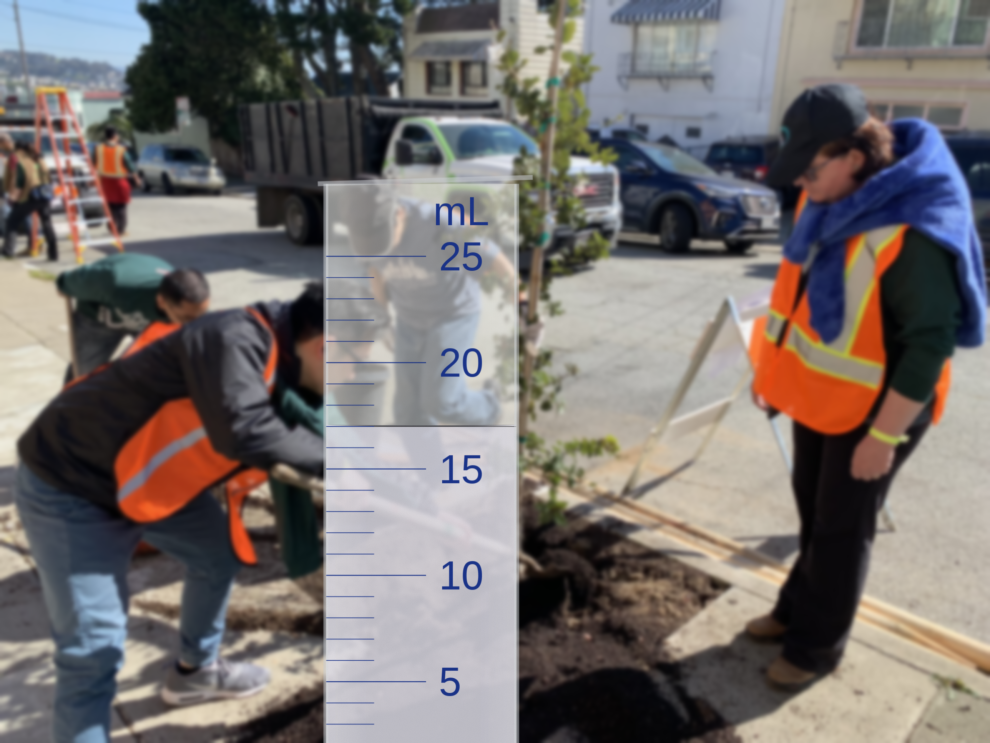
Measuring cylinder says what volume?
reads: 17 mL
